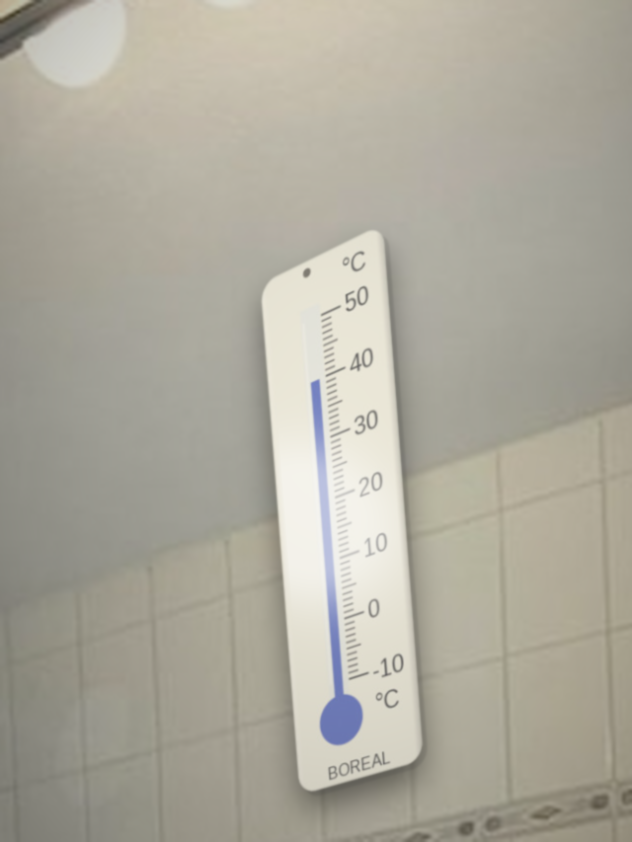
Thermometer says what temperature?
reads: 40 °C
